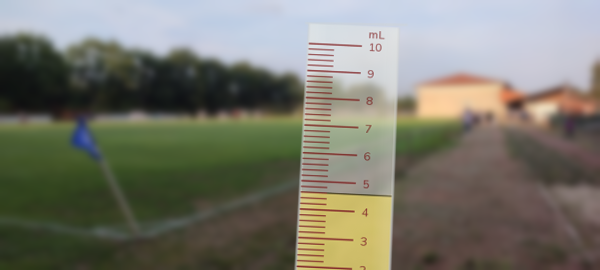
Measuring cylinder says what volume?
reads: 4.6 mL
